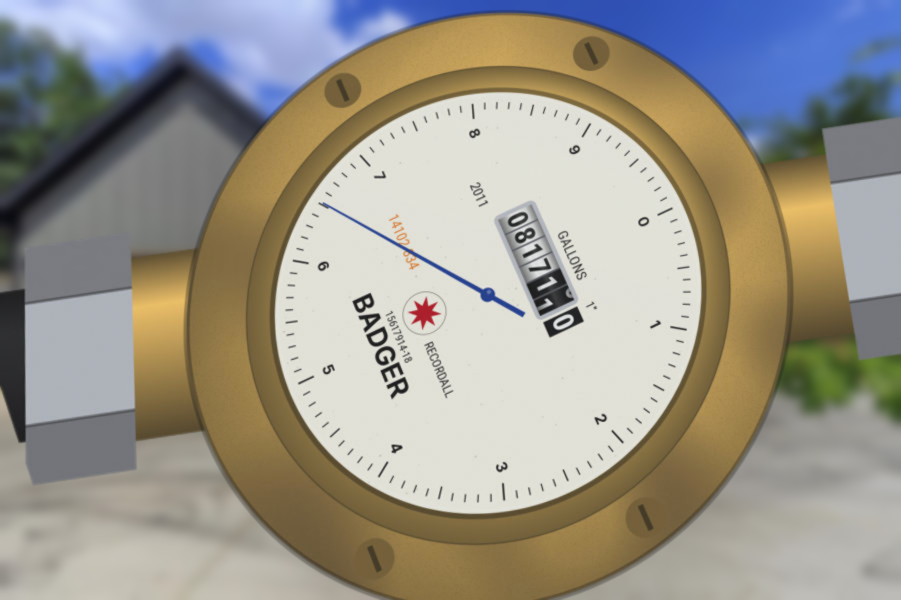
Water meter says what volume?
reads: 817106.5 gal
